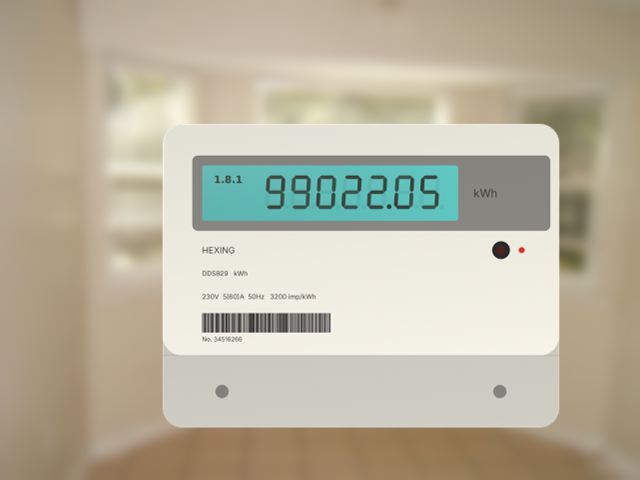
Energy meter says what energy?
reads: 99022.05 kWh
